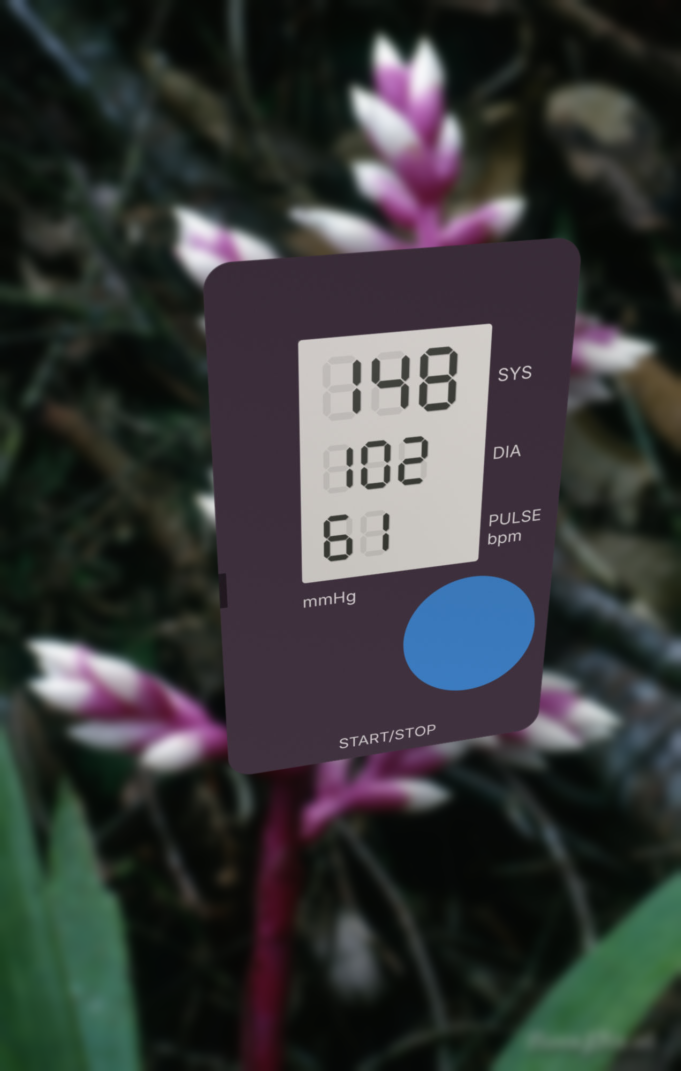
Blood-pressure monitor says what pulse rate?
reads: 61 bpm
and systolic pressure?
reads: 148 mmHg
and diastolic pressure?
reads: 102 mmHg
